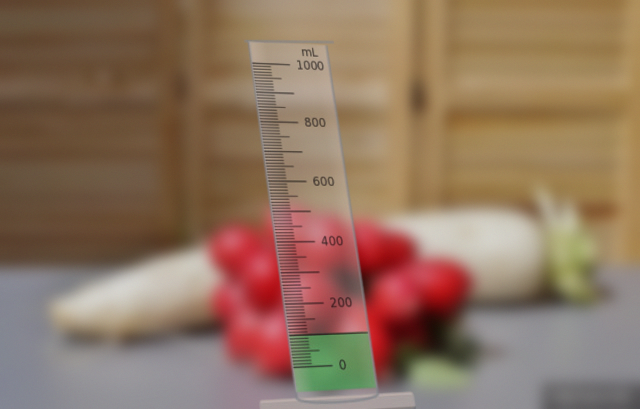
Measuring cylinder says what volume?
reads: 100 mL
